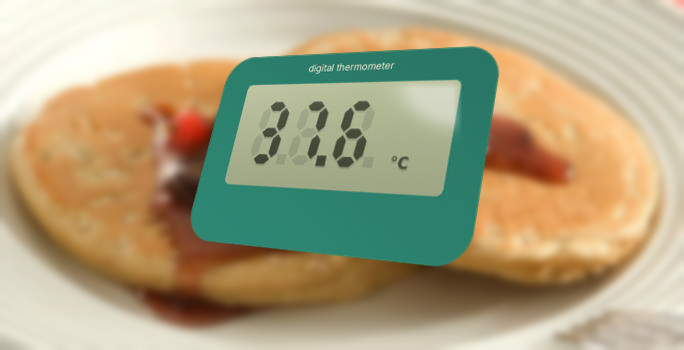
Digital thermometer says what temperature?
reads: 37.6 °C
